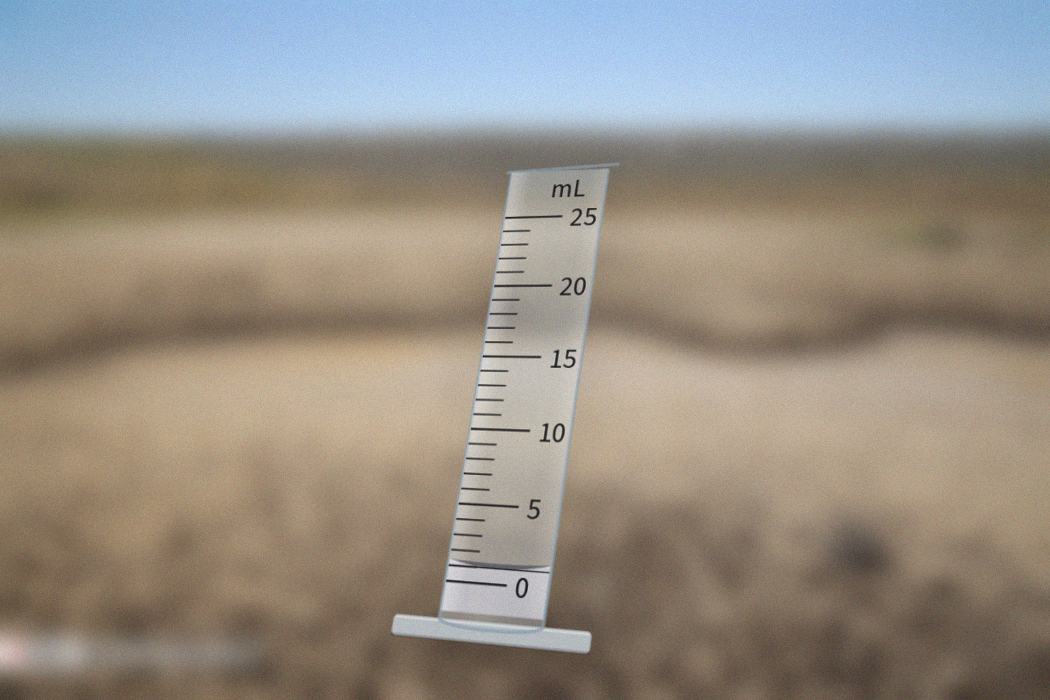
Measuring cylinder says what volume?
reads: 1 mL
